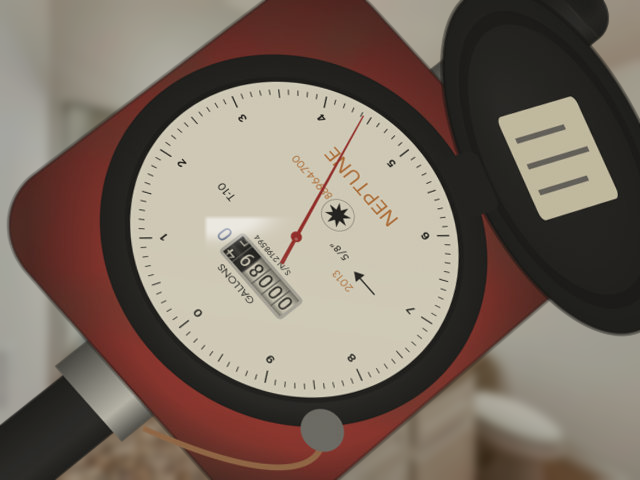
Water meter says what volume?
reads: 8944.4 gal
